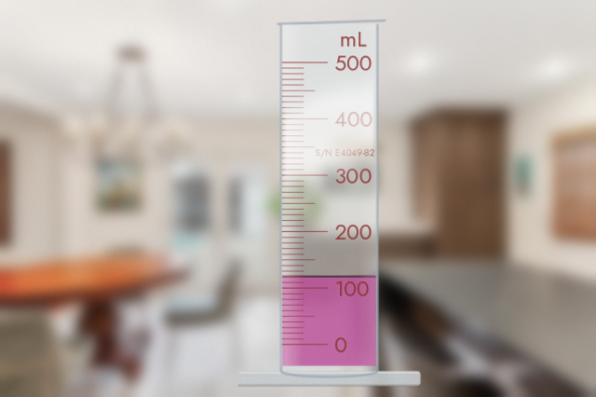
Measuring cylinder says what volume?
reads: 120 mL
